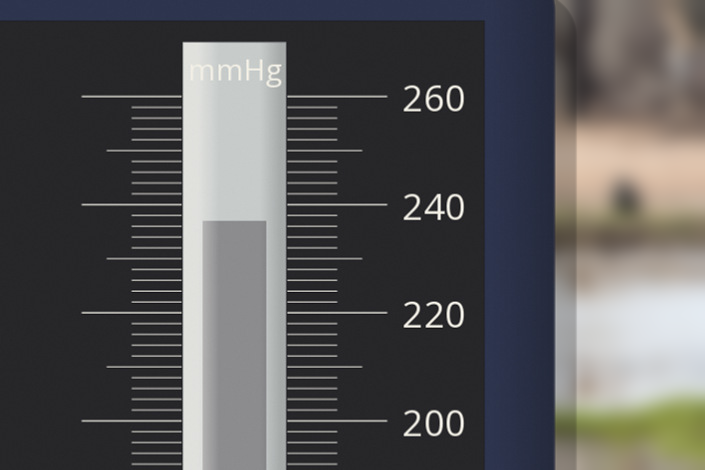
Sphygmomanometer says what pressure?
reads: 237 mmHg
